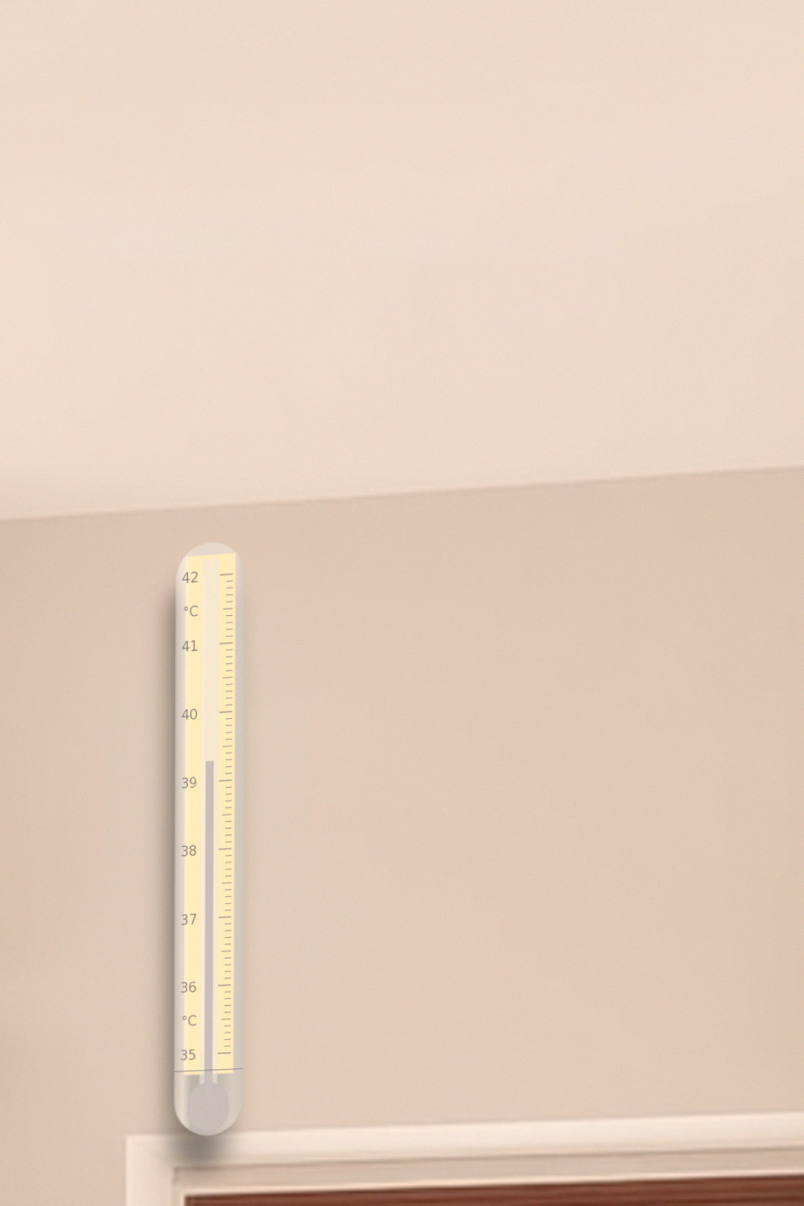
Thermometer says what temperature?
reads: 39.3 °C
